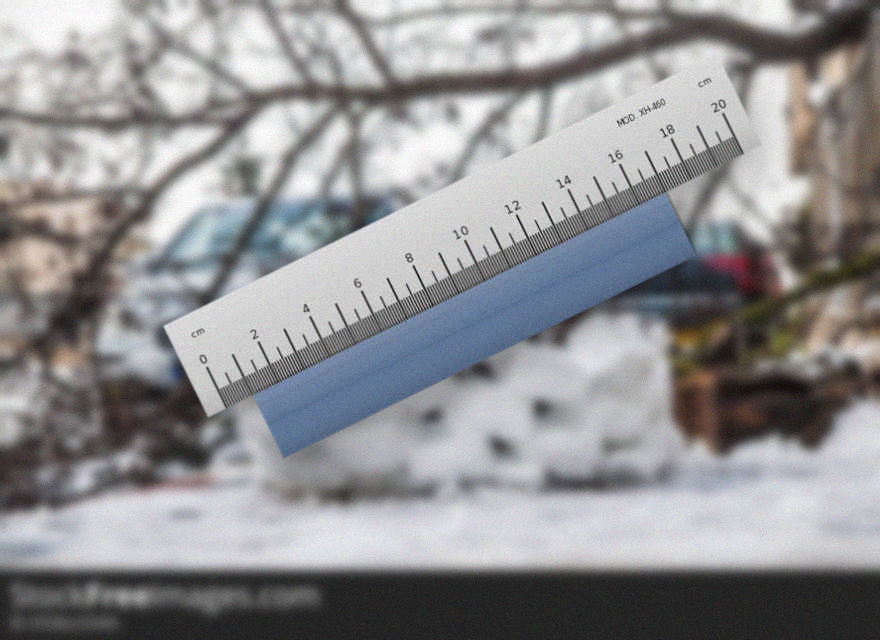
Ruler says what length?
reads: 16 cm
